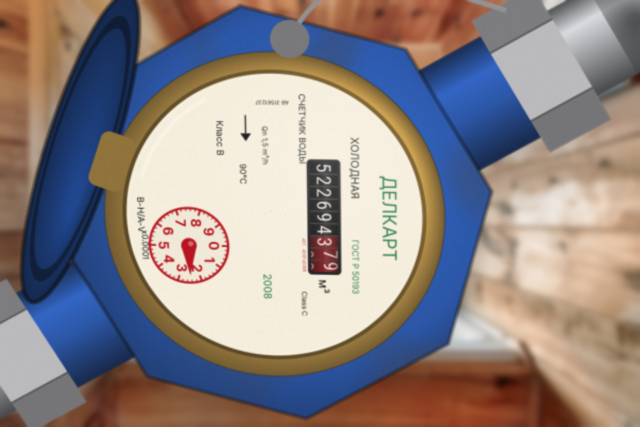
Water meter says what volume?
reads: 522694.3792 m³
